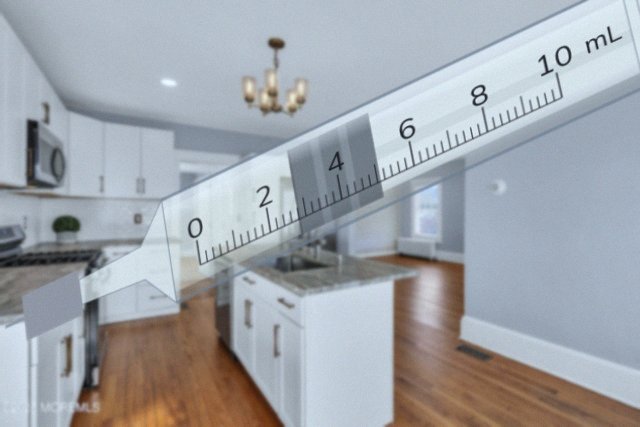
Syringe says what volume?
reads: 2.8 mL
